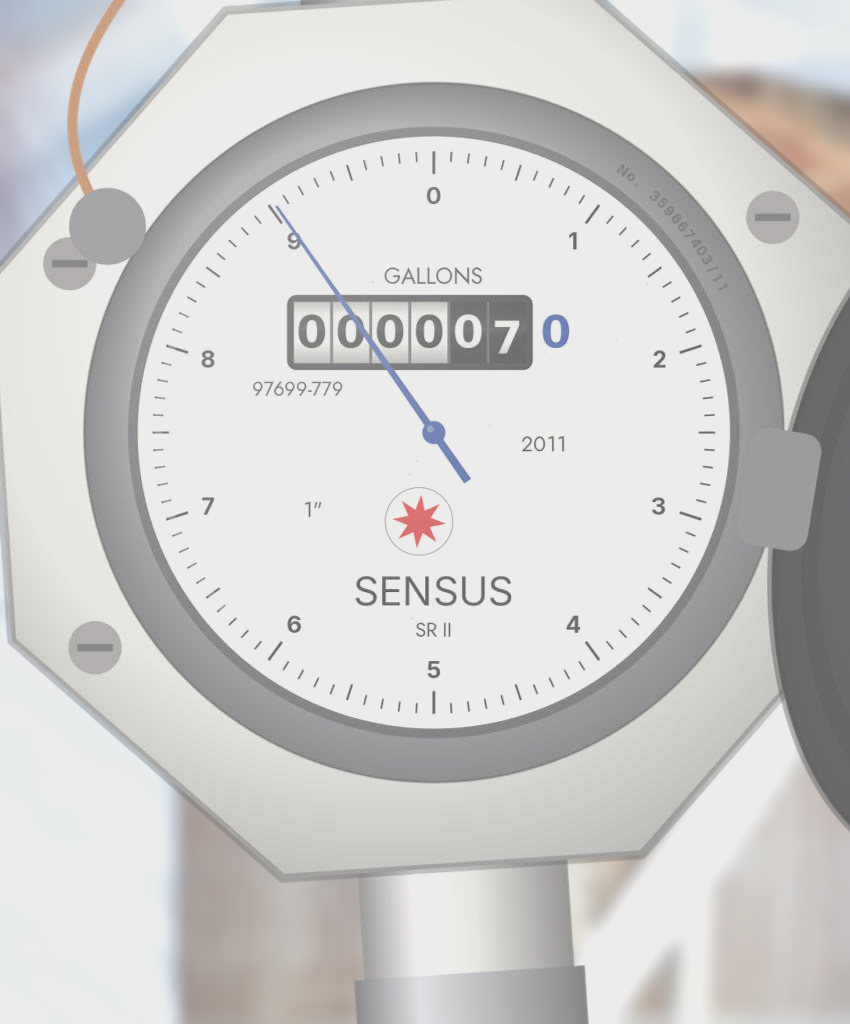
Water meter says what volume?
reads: 69.0 gal
